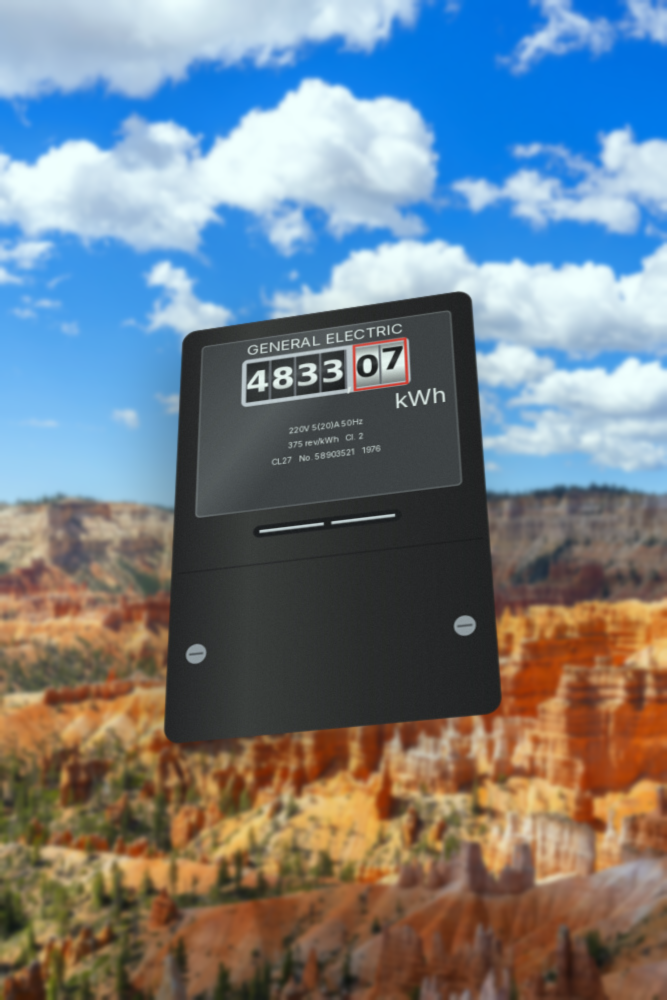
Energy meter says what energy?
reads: 4833.07 kWh
